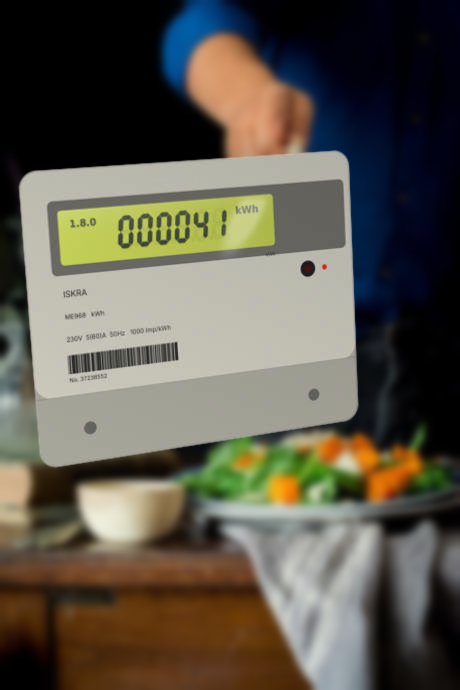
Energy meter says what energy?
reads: 41 kWh
